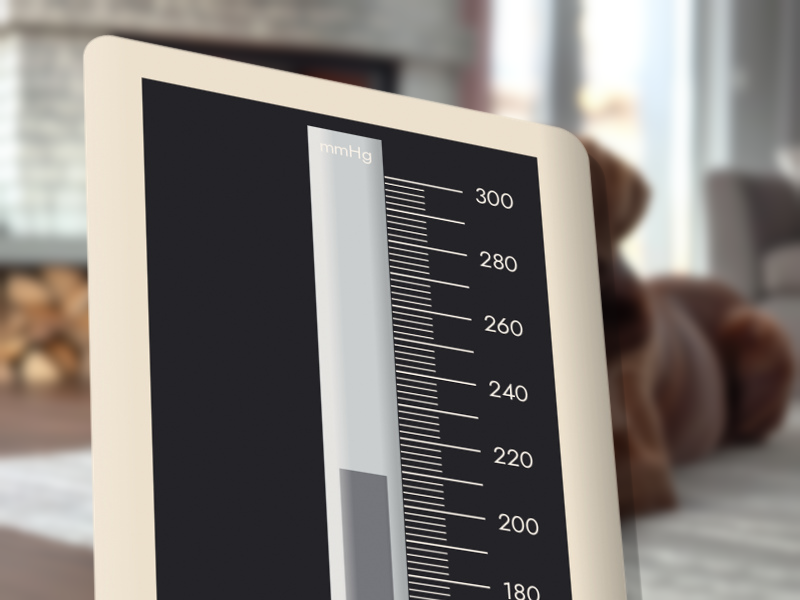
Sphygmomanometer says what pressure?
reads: 208 mmHg
